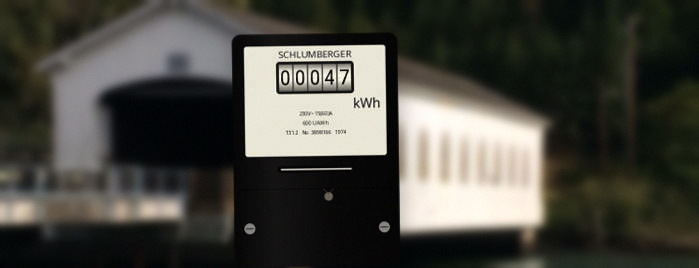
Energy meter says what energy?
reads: 47 kWh
